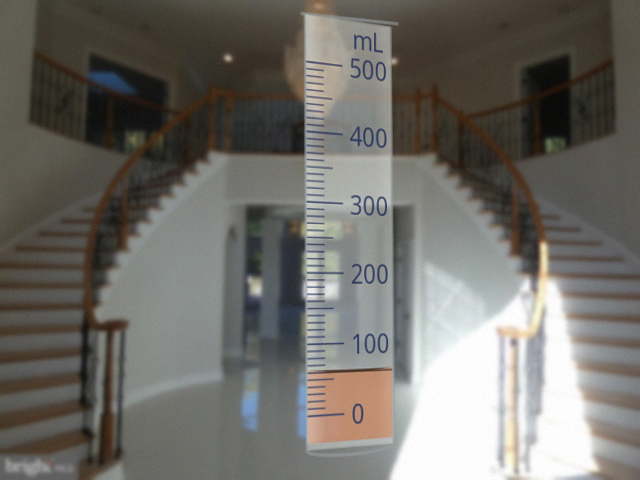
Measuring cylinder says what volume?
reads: 60 mL
